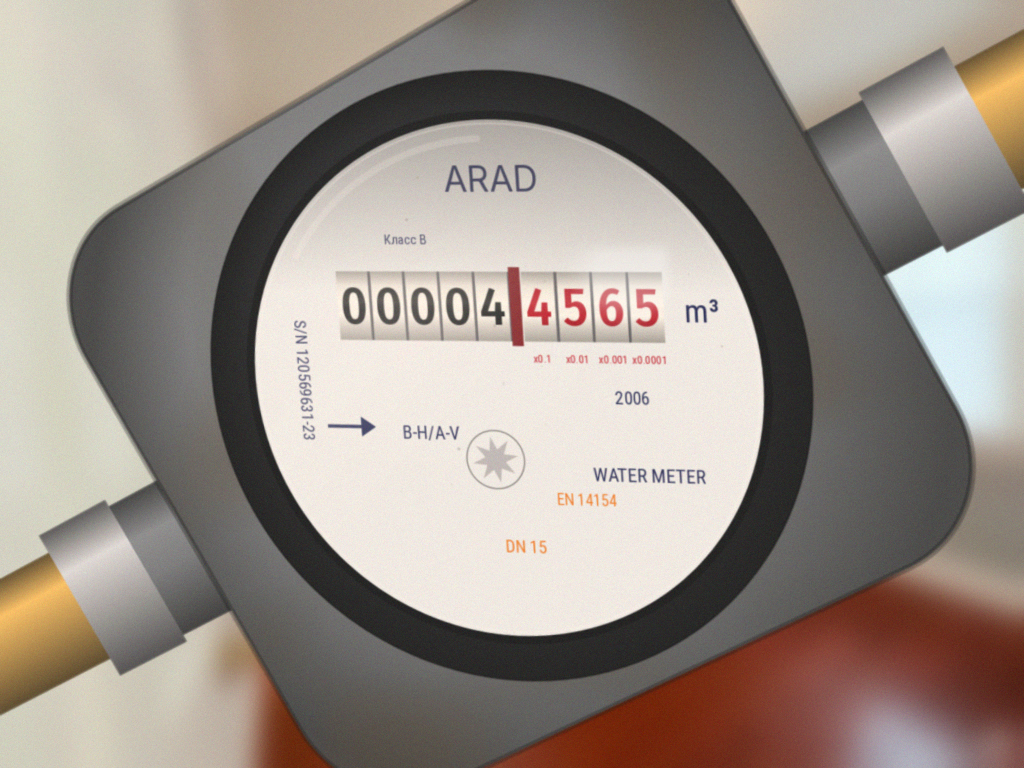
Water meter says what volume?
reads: 4.4565 m³
